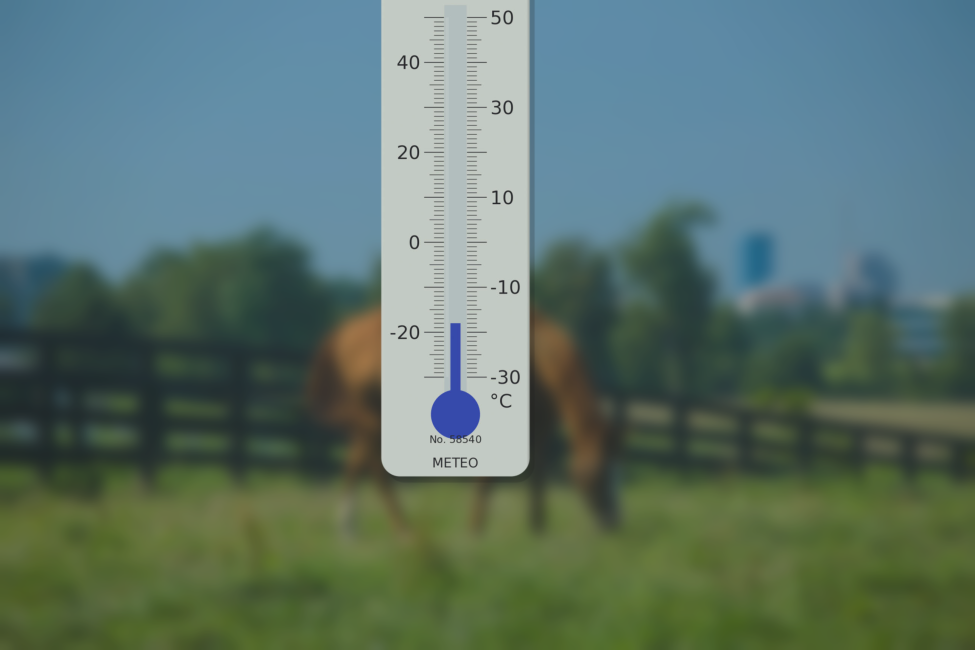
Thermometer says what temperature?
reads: -18 °C
